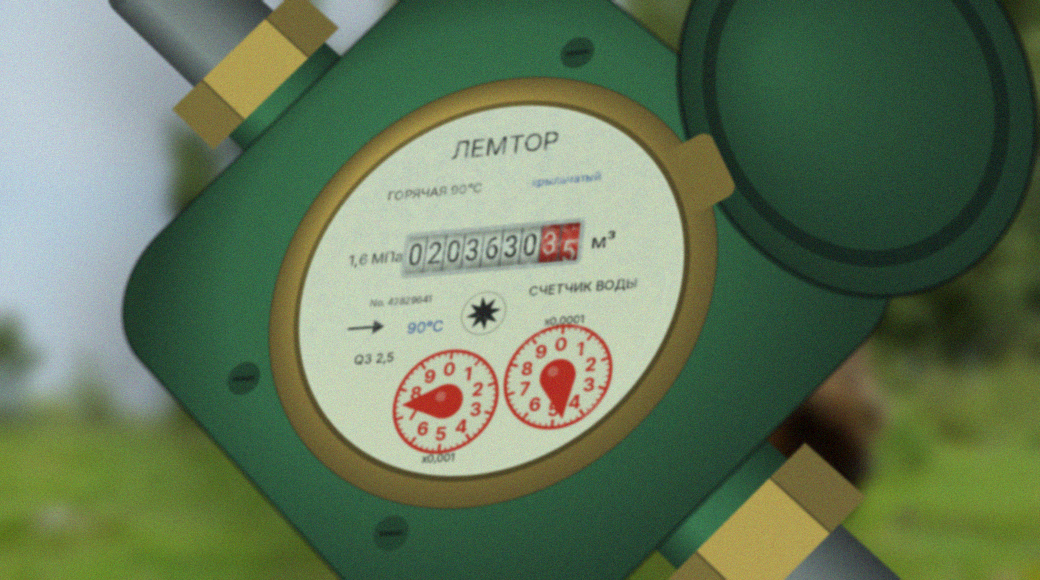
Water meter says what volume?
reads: 203630.3474 m³
